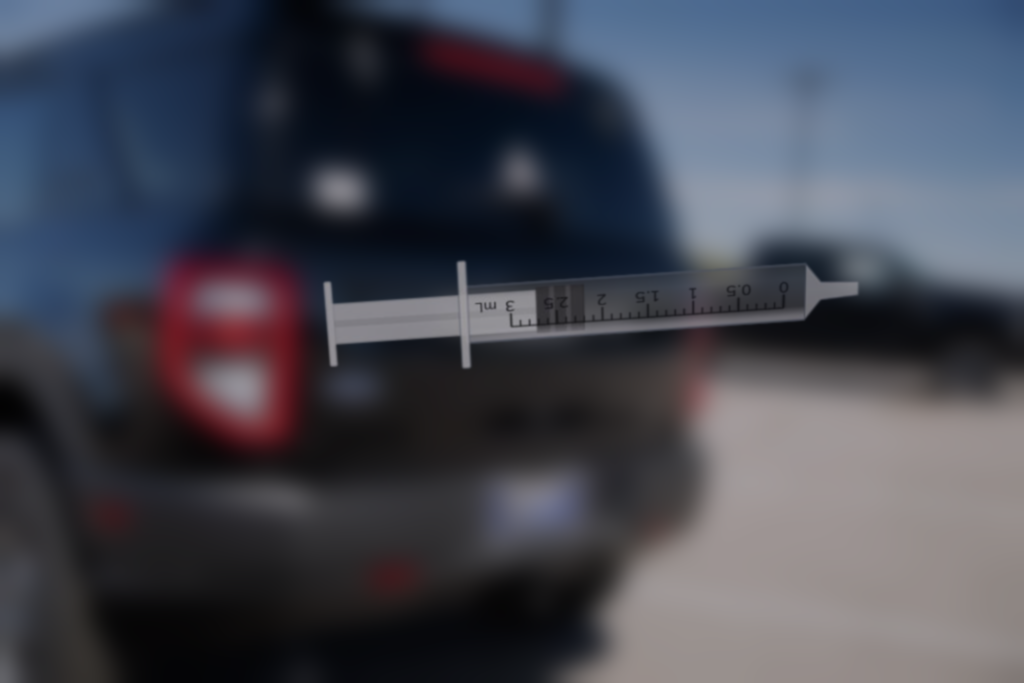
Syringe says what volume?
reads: 2.2 mL
